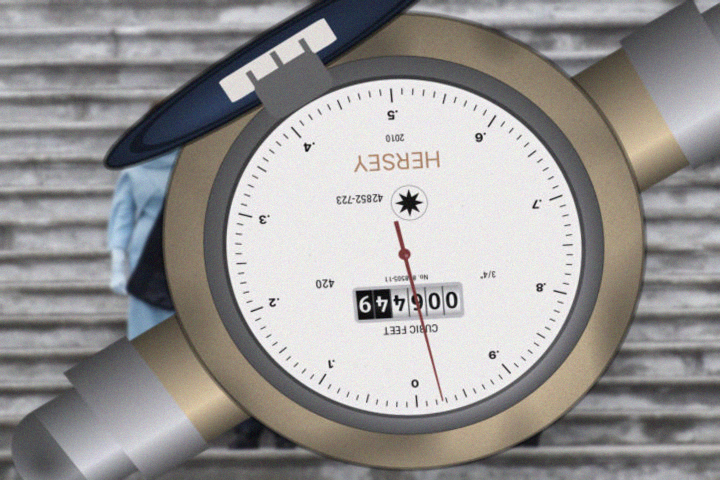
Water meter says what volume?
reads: 6448.97 ft³
